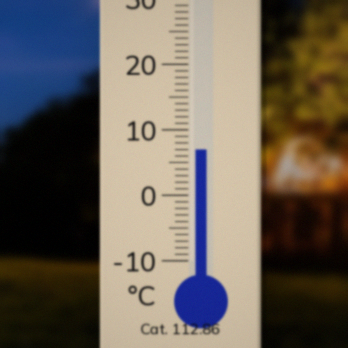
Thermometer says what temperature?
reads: 7 °C
